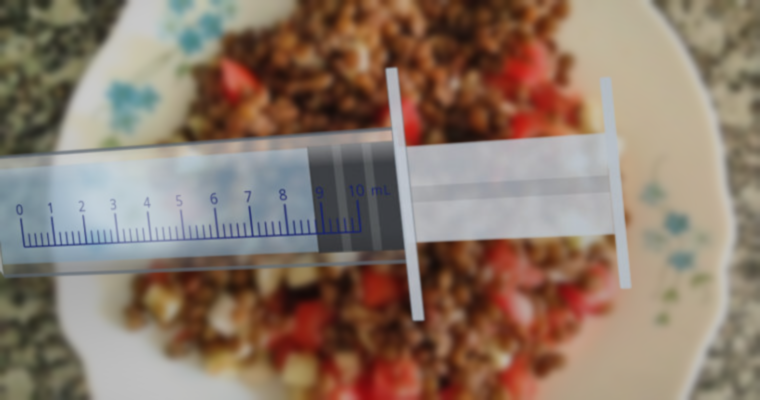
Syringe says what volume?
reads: 8.8 mL
